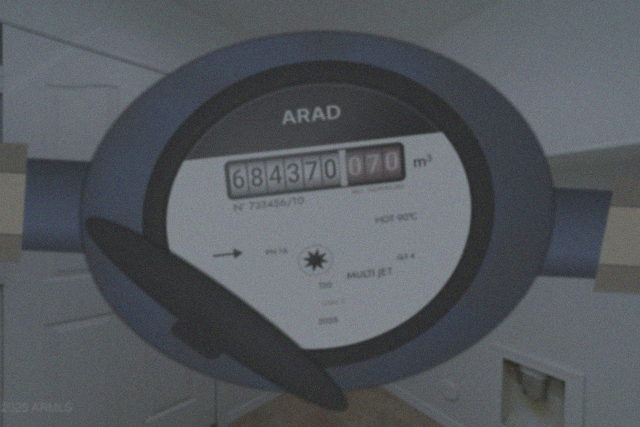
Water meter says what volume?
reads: 684370.070 m³
